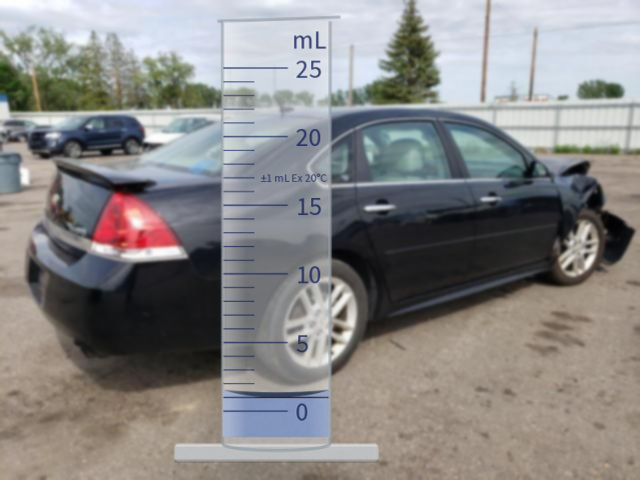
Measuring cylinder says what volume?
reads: 1 mL
